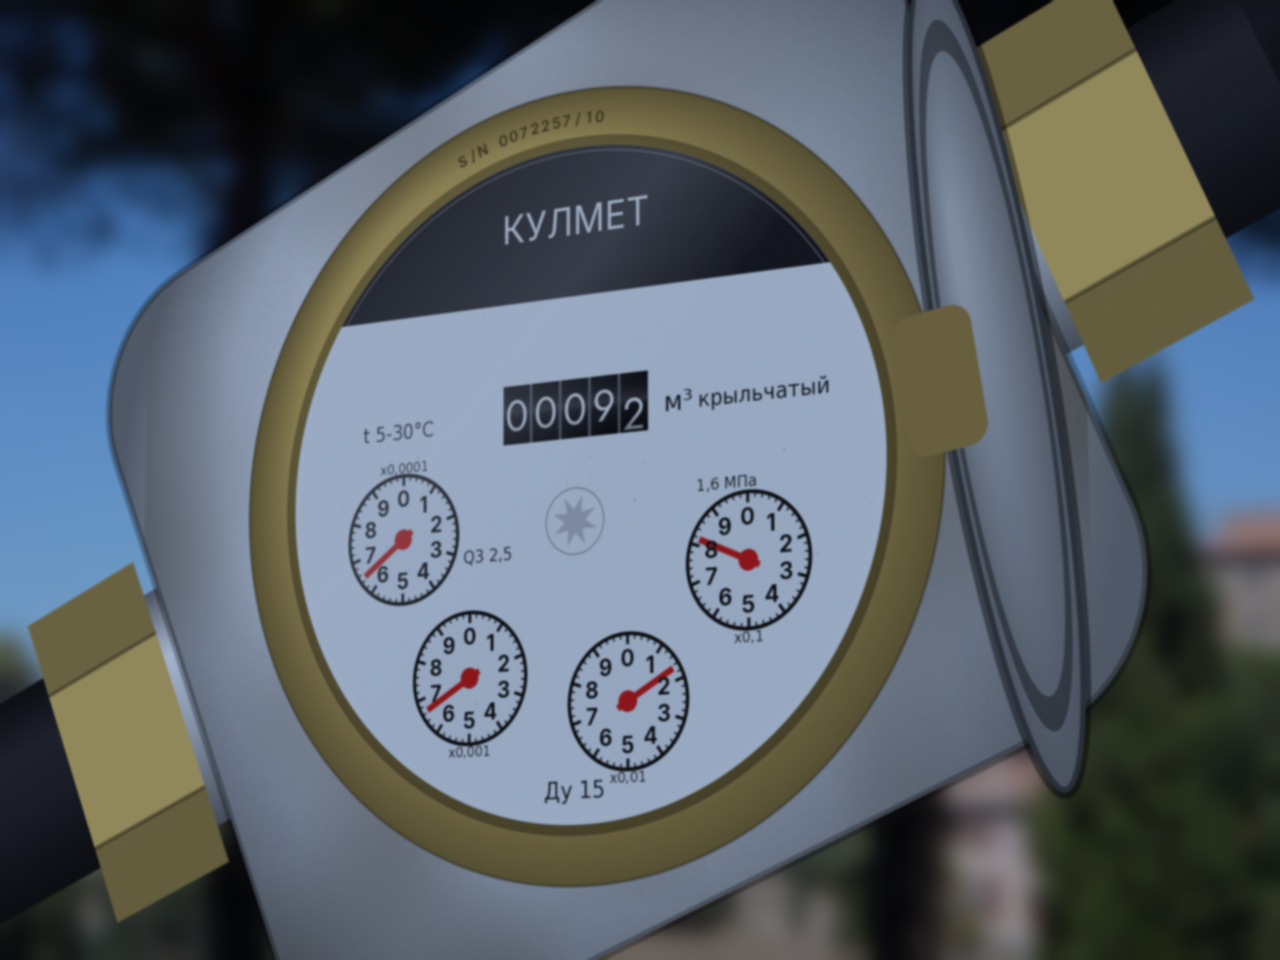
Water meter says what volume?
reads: 91.8166 m³
